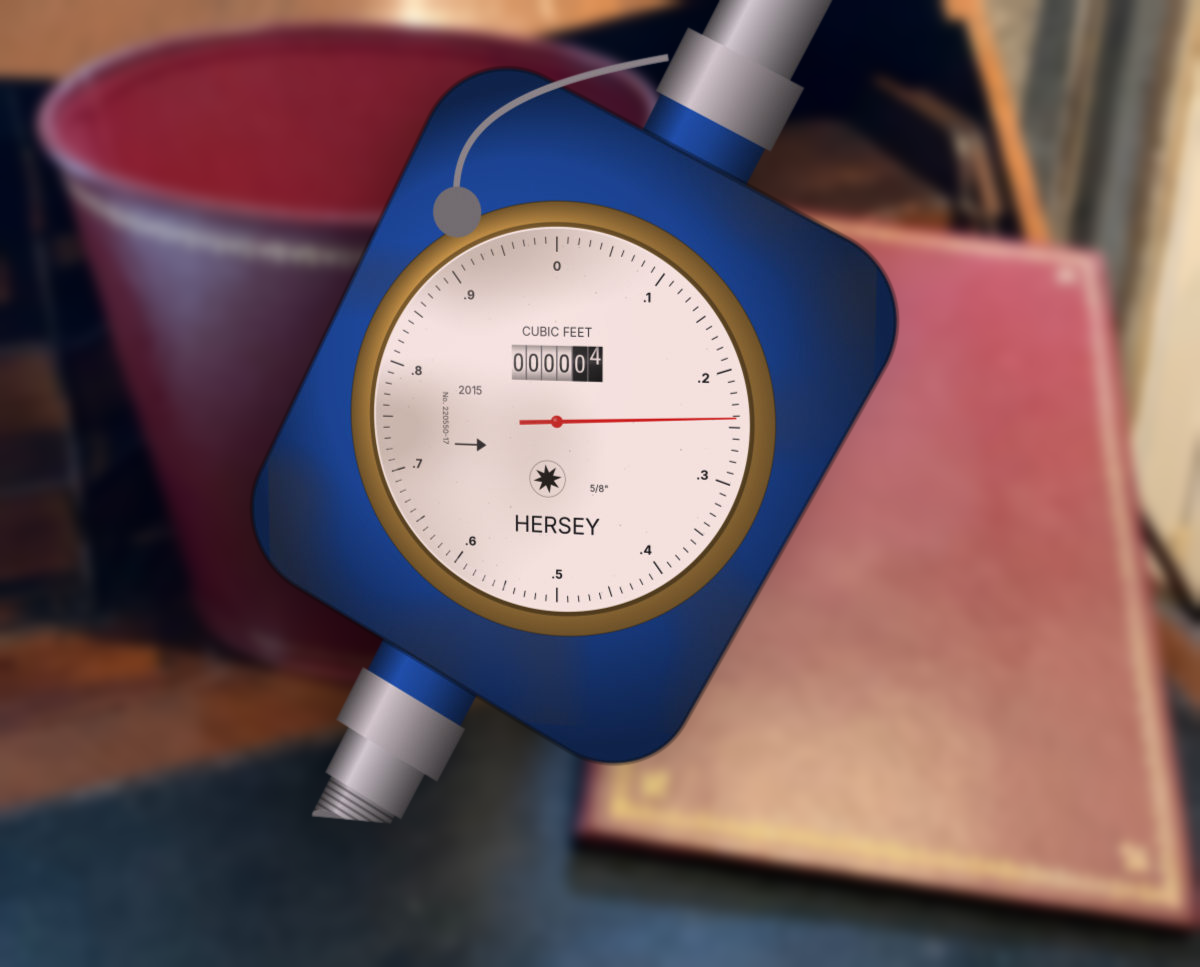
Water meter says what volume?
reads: 4.24 ft³
